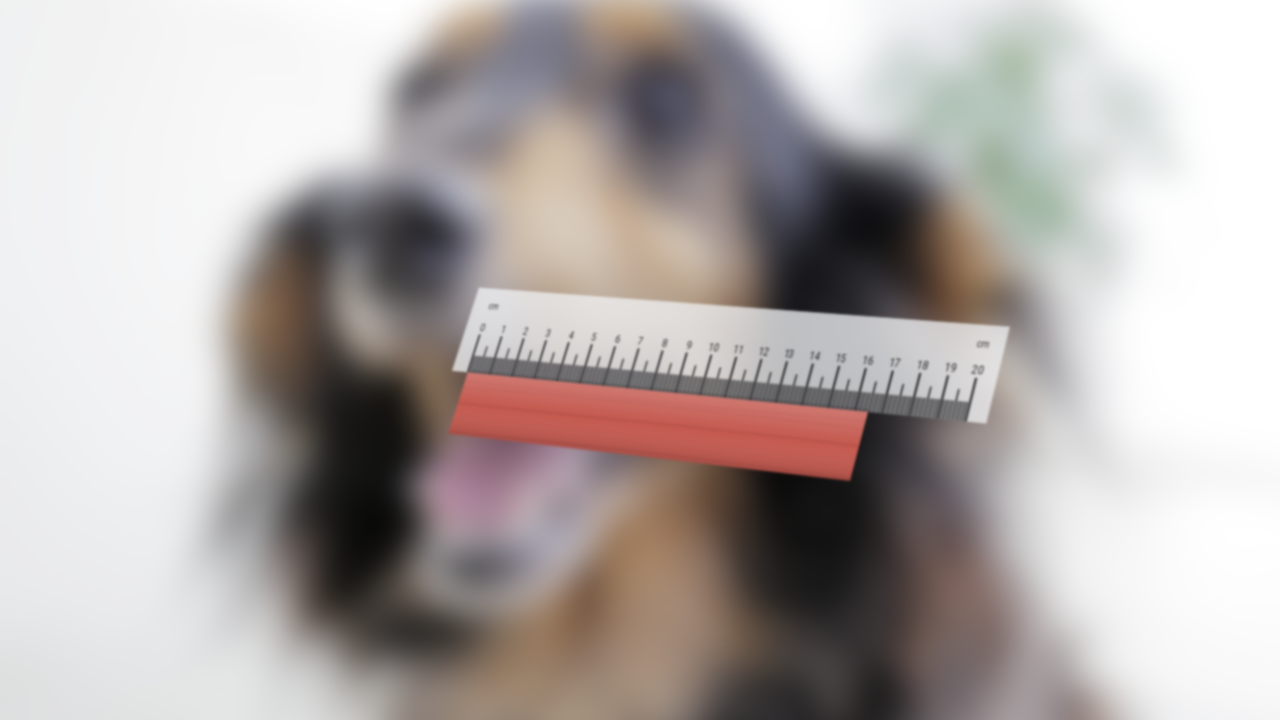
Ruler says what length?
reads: 16.5 cm
